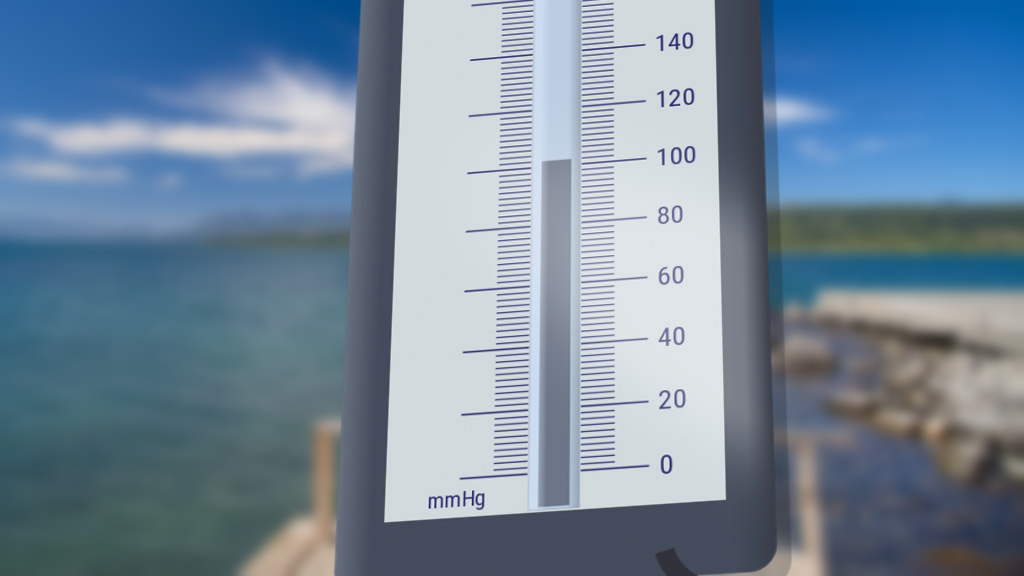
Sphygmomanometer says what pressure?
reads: 102 mmHg
